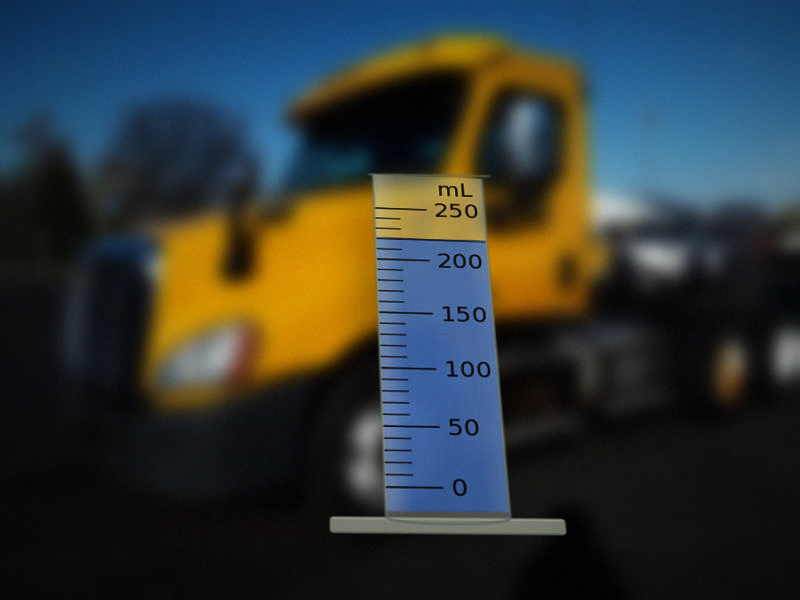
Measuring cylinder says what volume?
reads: 220 mL
